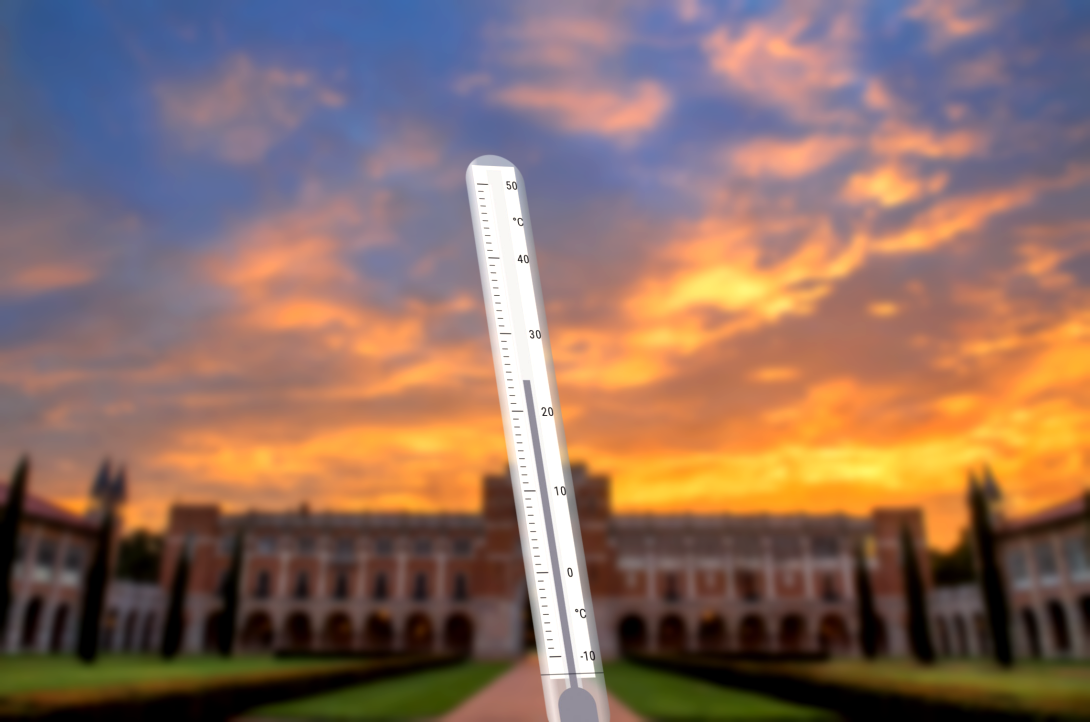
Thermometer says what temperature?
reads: 24 °C
